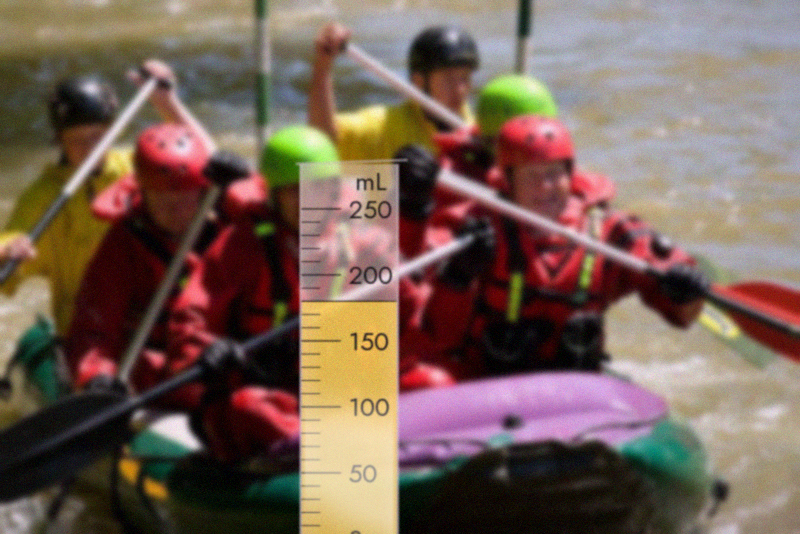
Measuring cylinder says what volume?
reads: 180 mL
